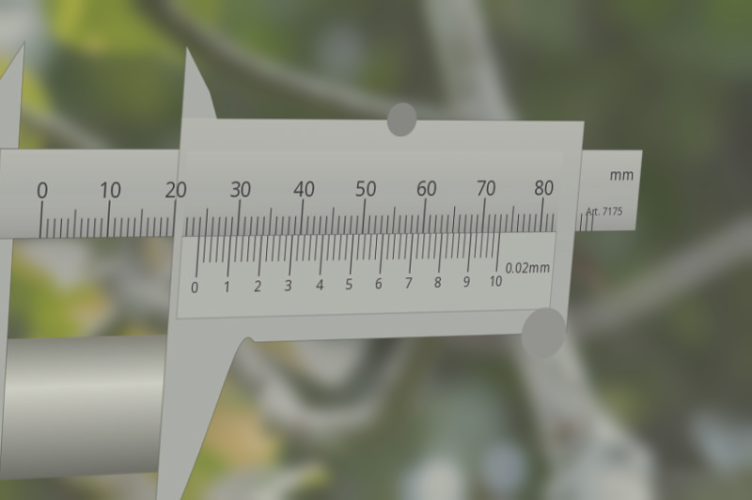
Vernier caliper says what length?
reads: 24.0 mm
